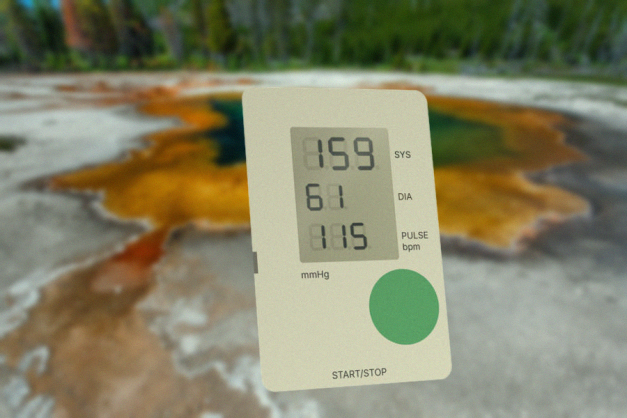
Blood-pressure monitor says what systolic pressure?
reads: 159 mmHg
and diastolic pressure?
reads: 61 mmHg
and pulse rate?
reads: 115 bpm
